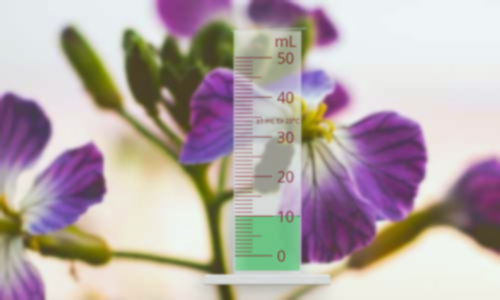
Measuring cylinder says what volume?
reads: 10 mL
